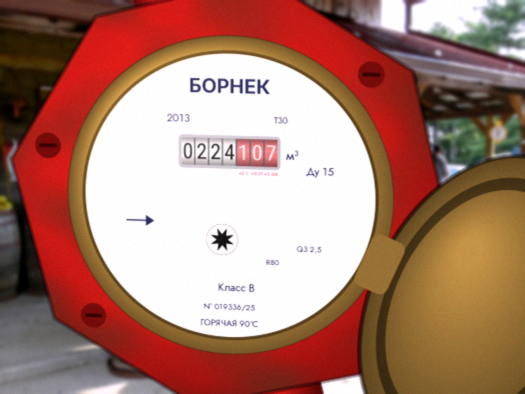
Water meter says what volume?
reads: 224.107 m³
